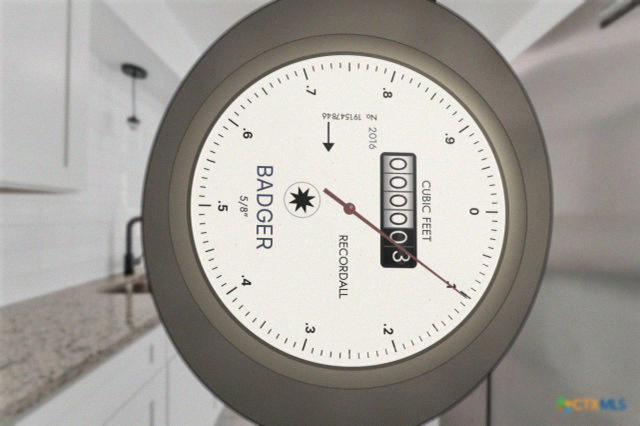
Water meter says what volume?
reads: 3.10 ft³
